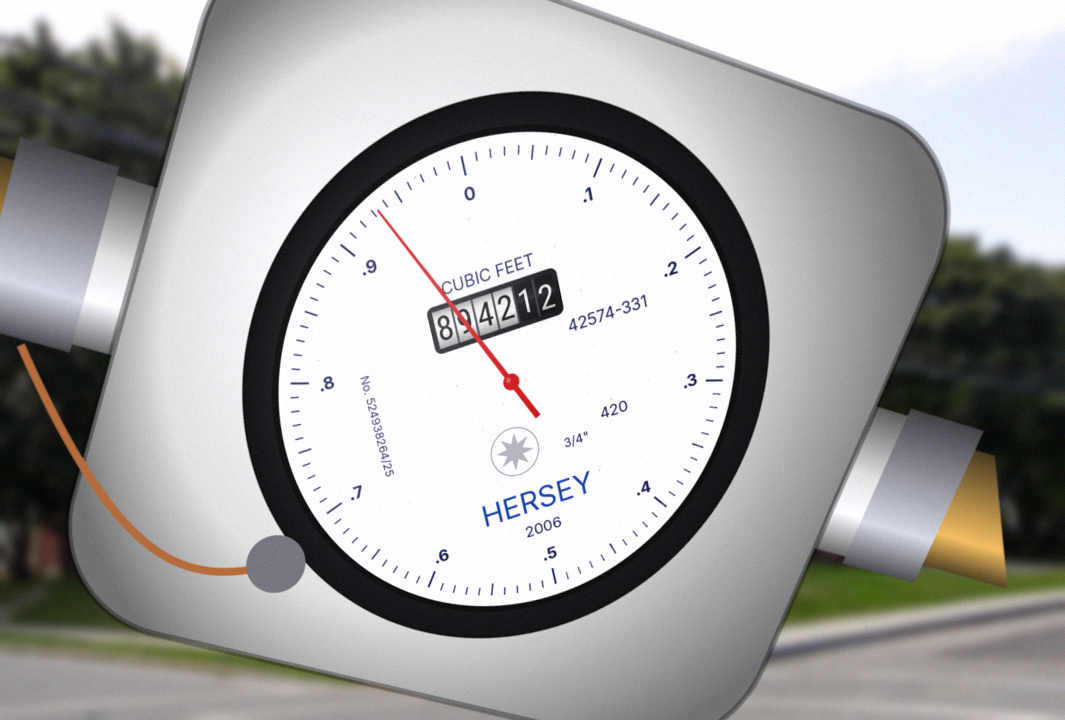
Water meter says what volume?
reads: 894211.93 ft³
